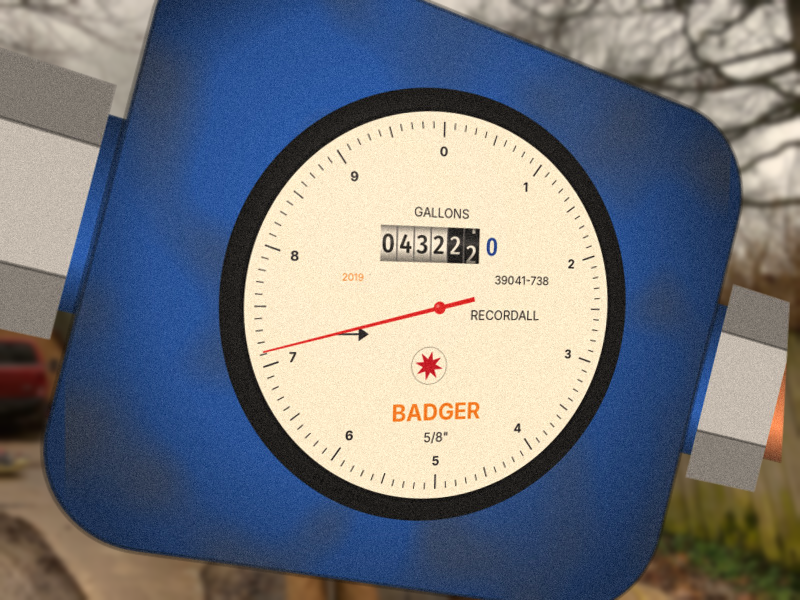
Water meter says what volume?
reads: 432217.1 gal
